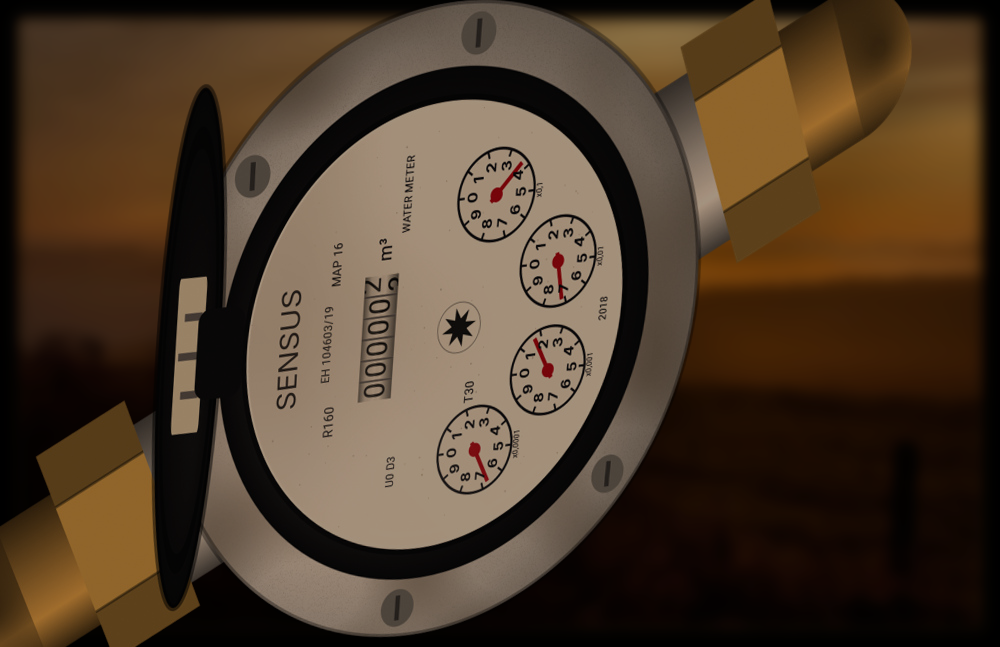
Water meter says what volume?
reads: 2.3716 m³
